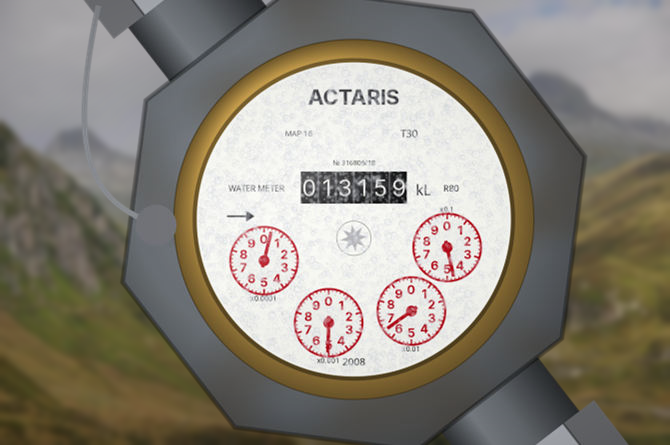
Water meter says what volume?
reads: 13159.4650 kL
